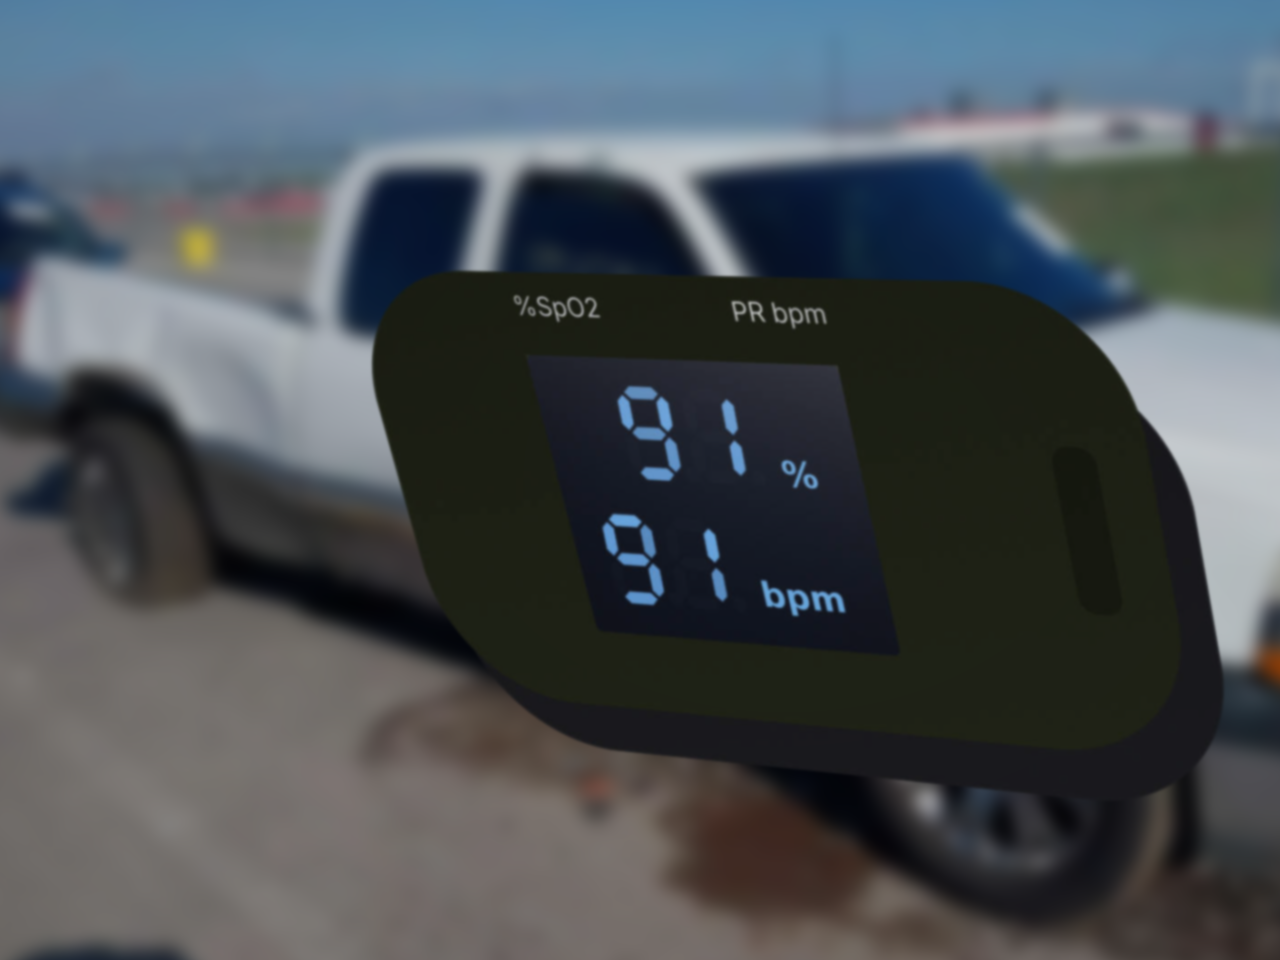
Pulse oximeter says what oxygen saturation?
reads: 91 %
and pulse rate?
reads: 91 bpm
